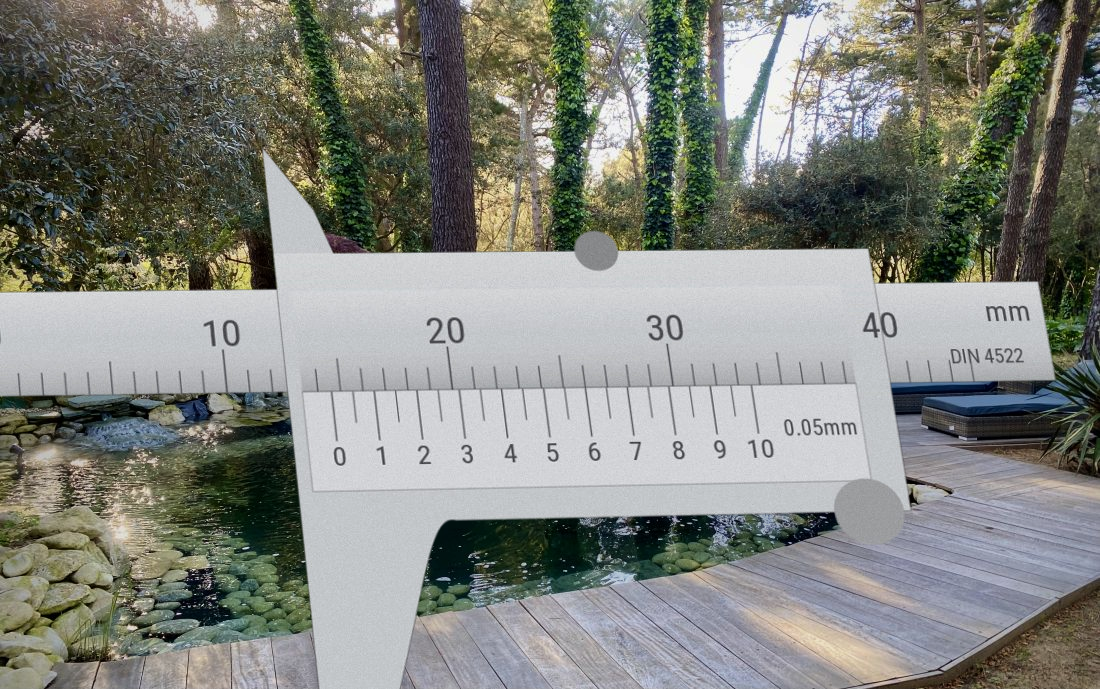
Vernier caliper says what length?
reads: 14.6 mm
